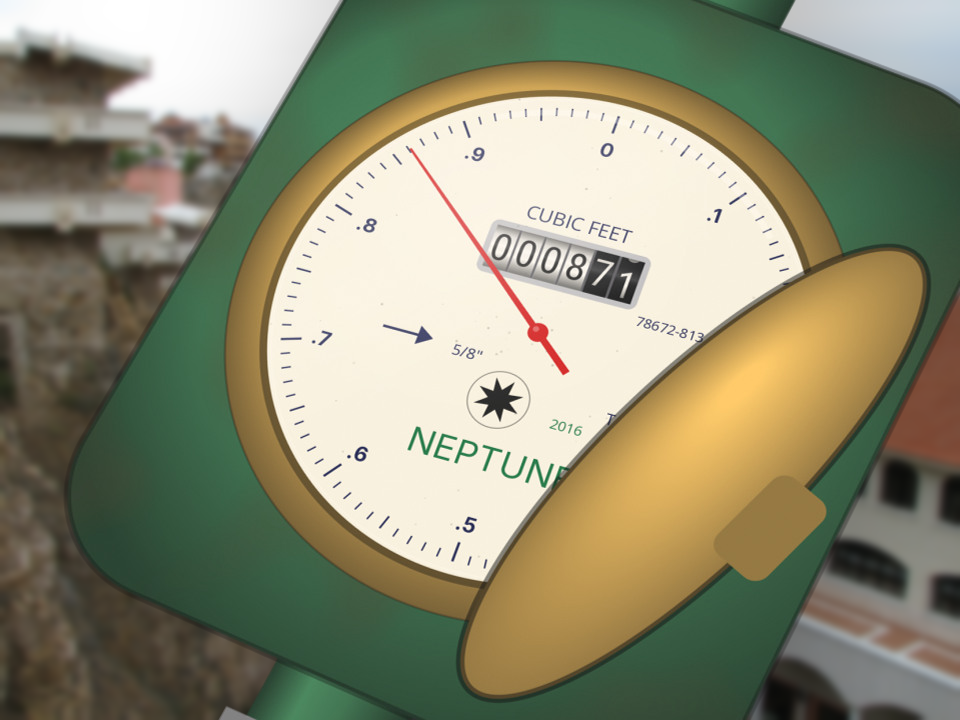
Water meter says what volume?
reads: 870.86 ft³
